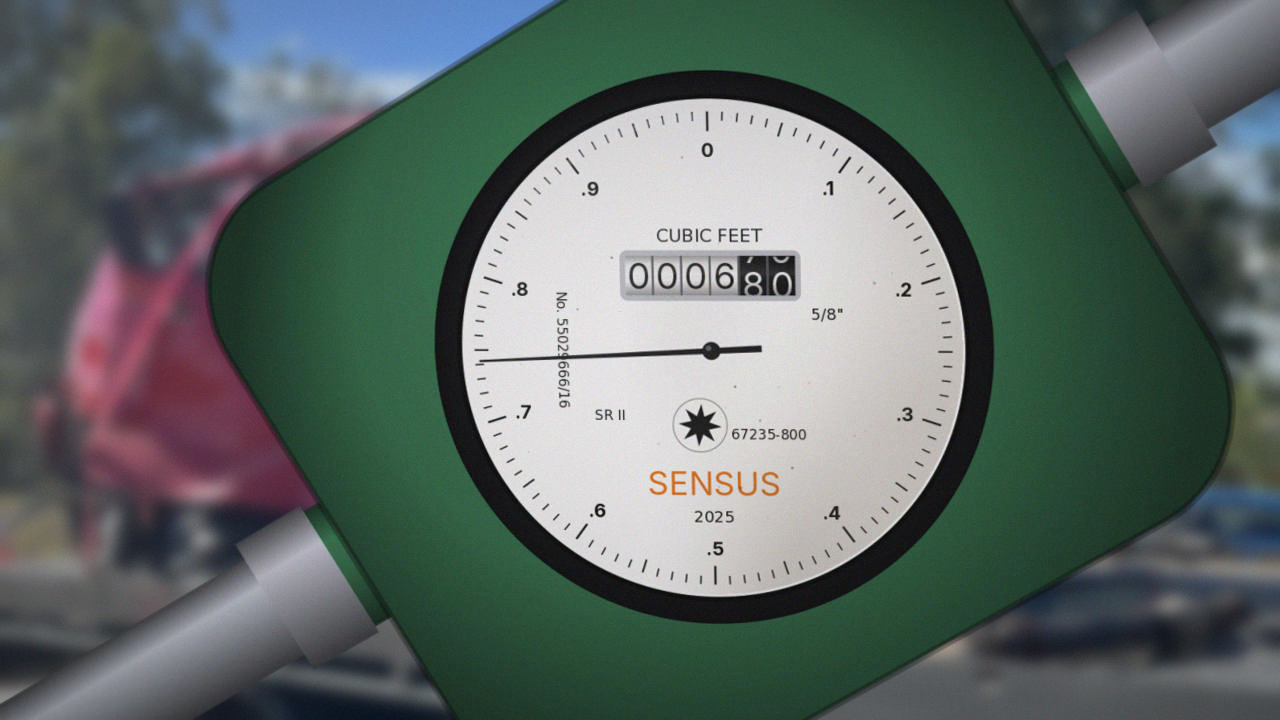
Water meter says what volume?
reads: 679.74 ft³
